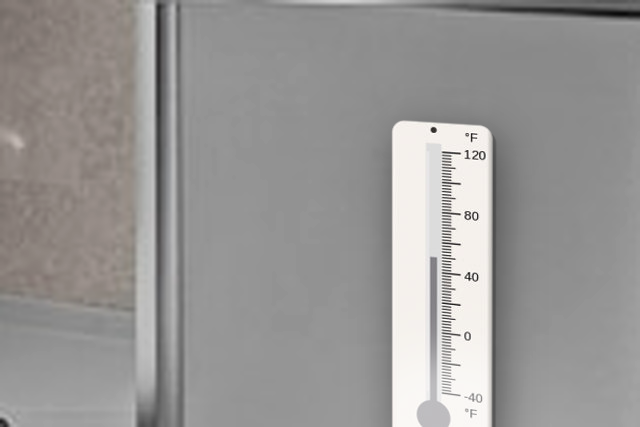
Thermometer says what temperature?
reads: 50 °F
